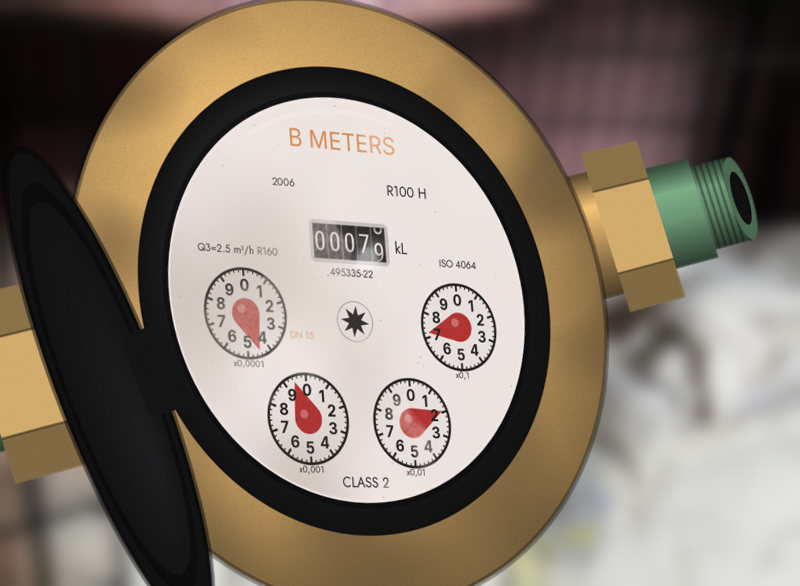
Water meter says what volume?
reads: 78.7194 kL
